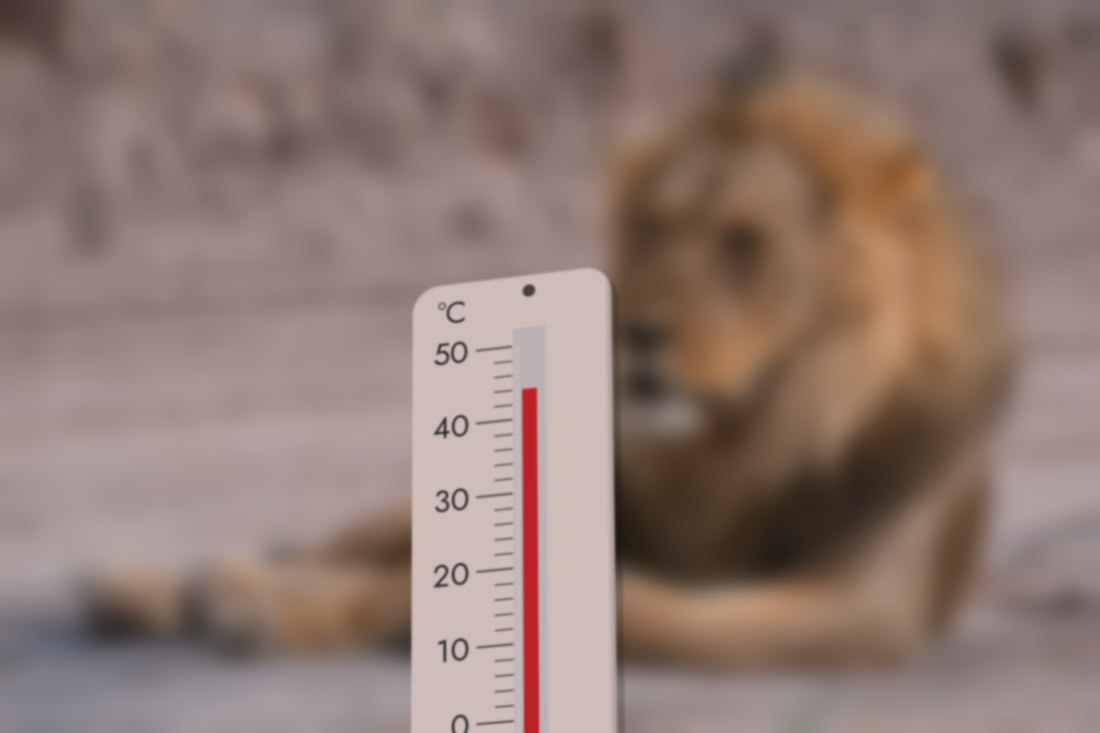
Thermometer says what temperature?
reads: 44 °C
